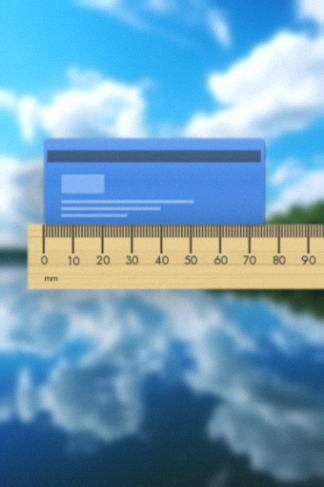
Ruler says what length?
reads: 75 mm
